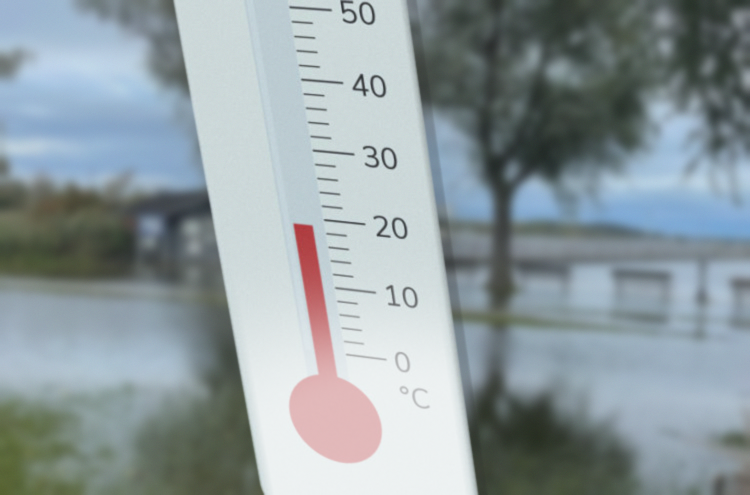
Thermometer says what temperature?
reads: 19 °C
